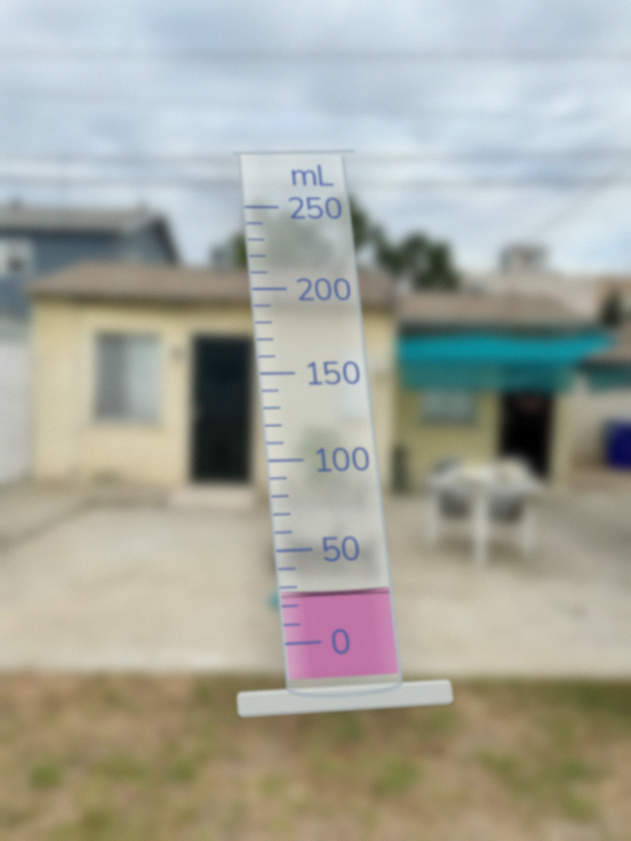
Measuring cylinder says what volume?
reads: 25 mL
